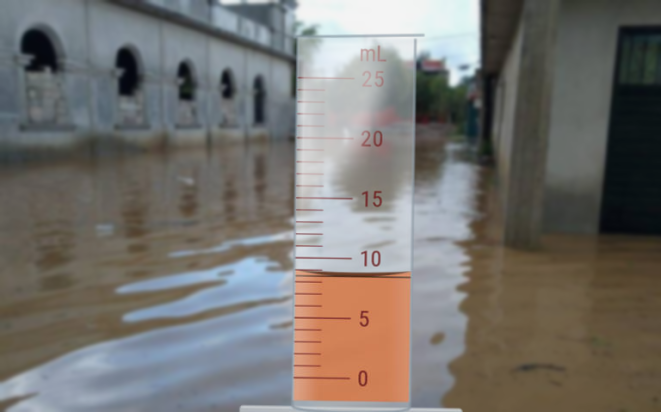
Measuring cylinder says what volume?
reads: 8.5 mL
